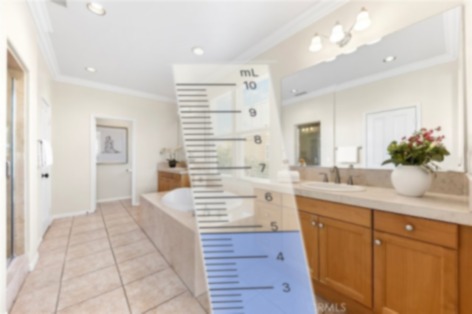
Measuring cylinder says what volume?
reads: 4.8 mL
